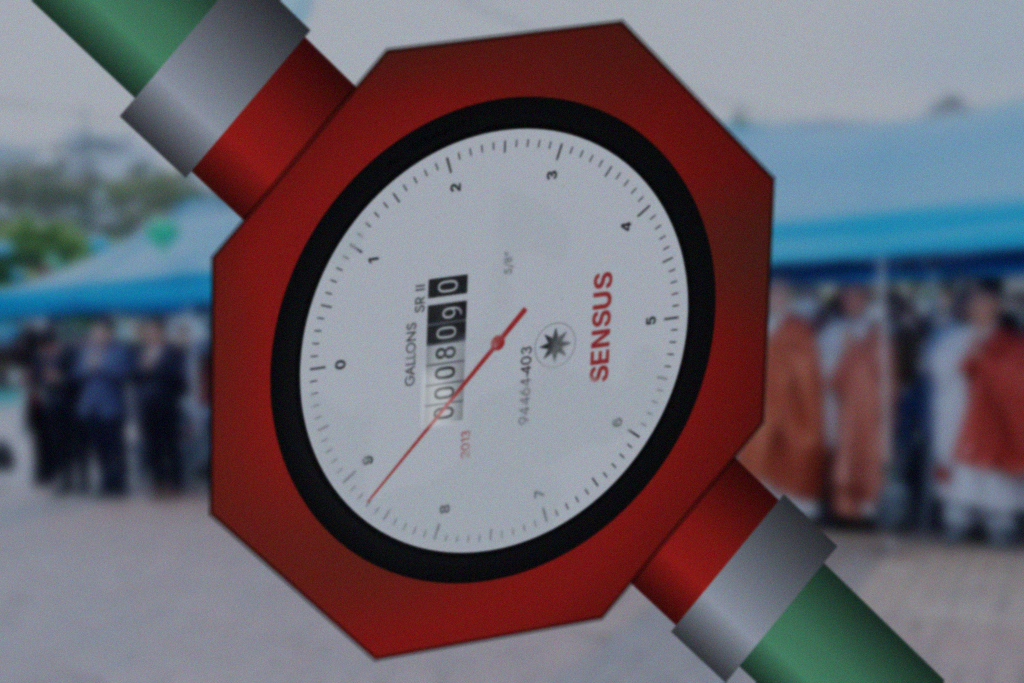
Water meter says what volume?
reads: 8088.7 gal
